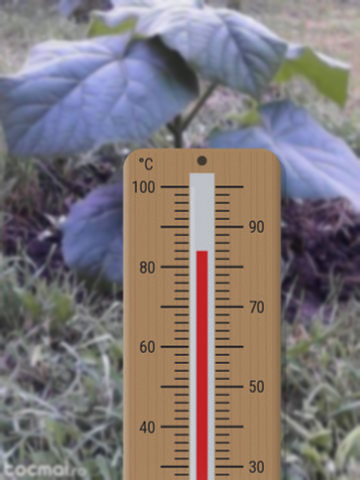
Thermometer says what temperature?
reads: 84 °C
